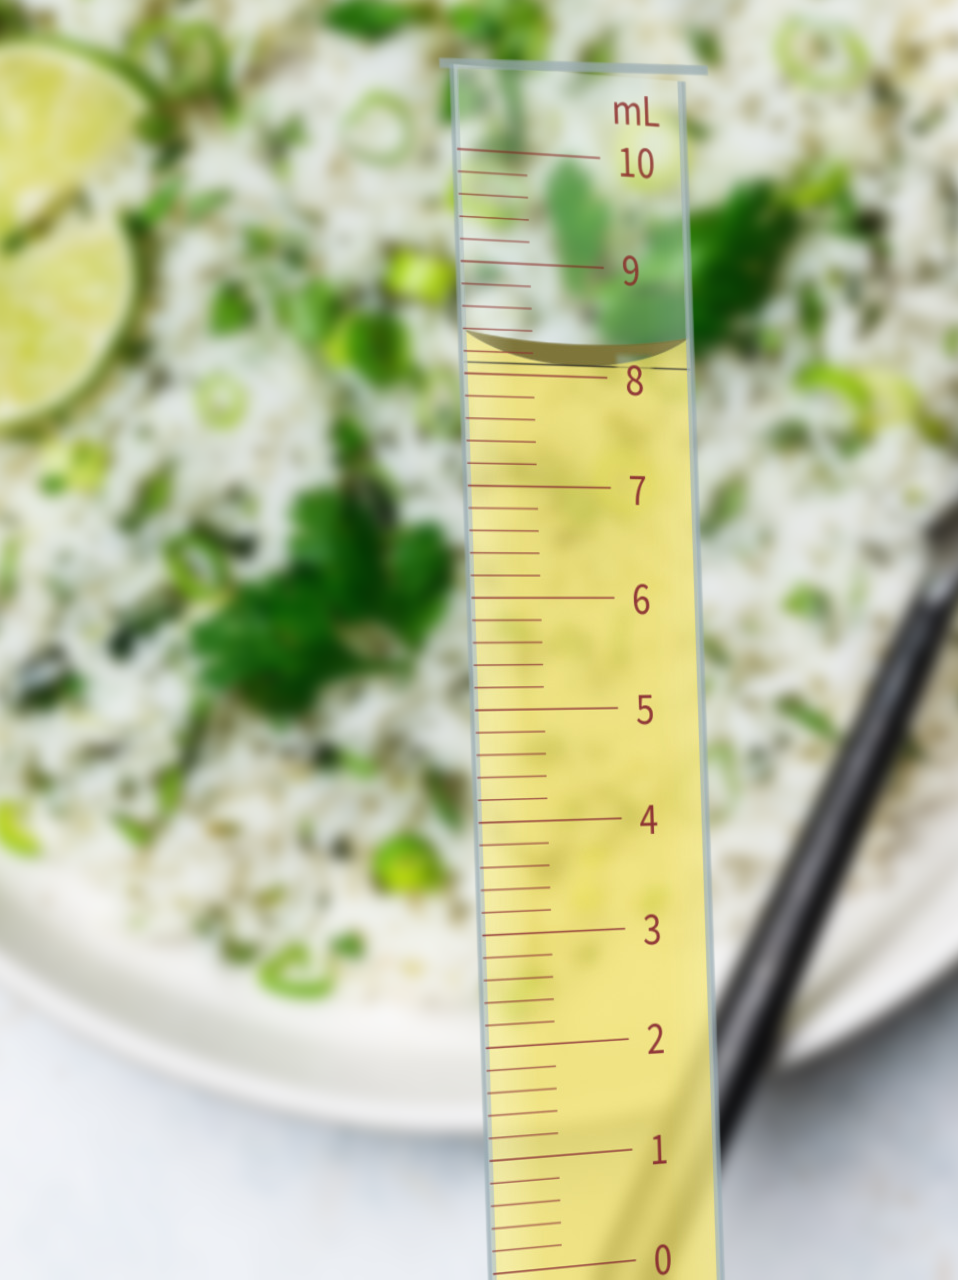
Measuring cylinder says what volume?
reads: 8.1 mL
